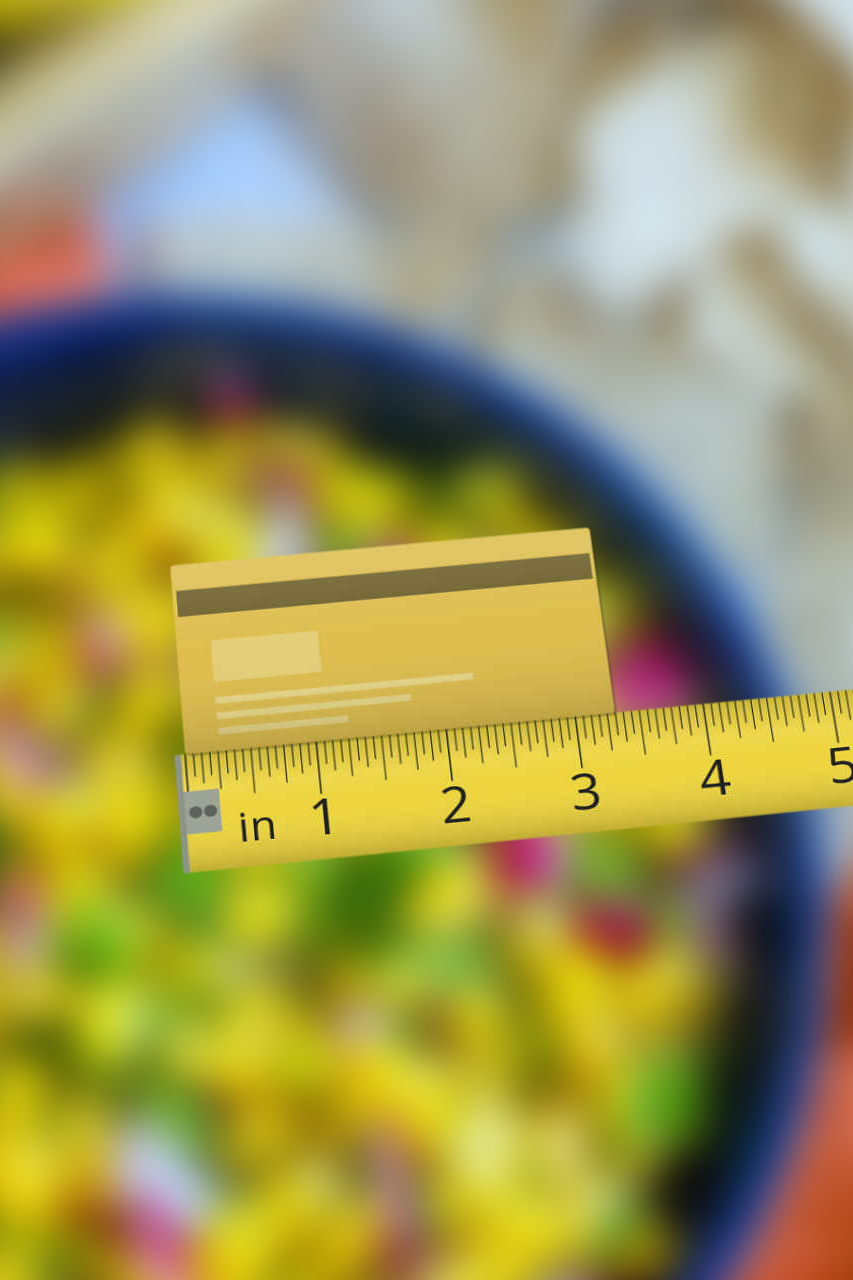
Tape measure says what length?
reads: 3.3125 in
